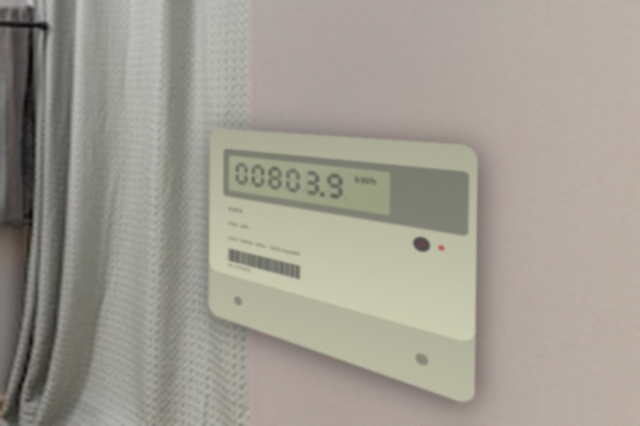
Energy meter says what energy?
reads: 803.9 kWh
